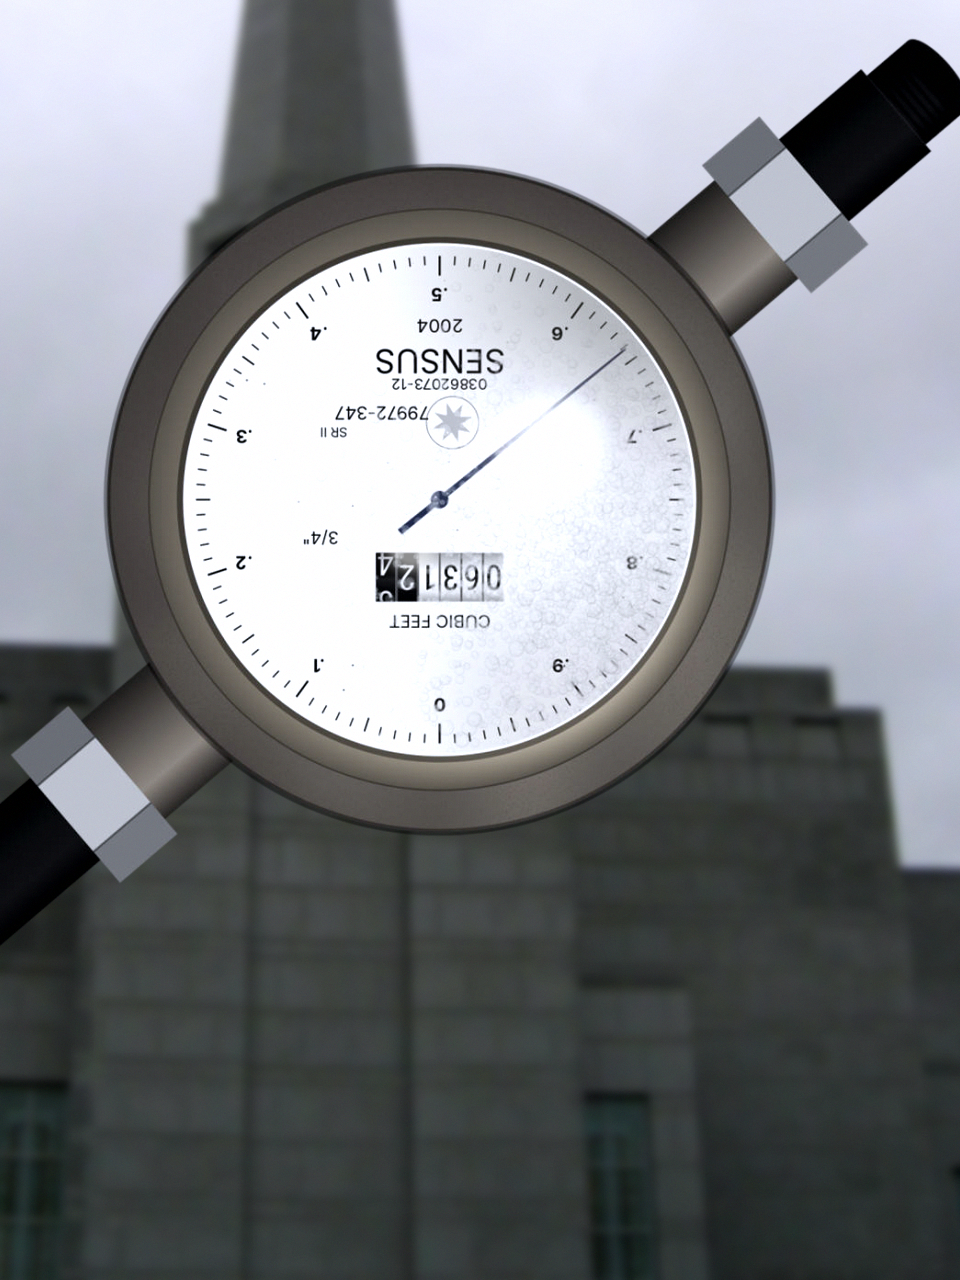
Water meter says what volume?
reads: 63123.64 ft³
